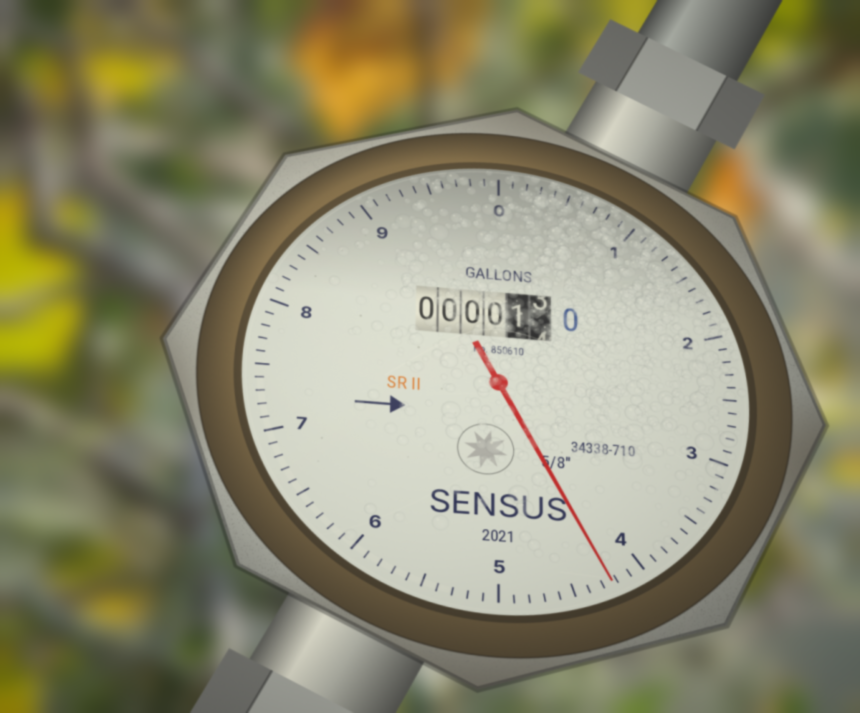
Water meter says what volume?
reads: 134.2 gal
